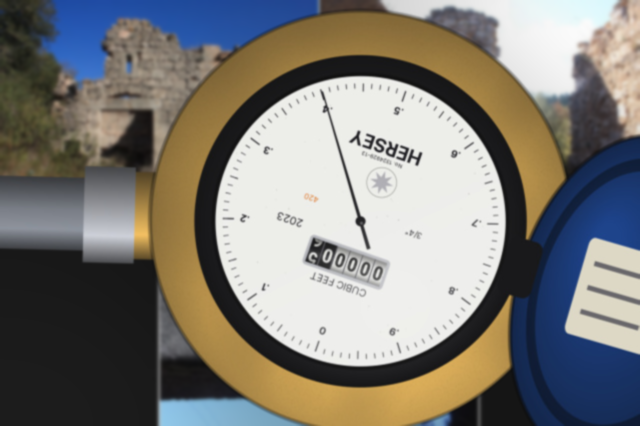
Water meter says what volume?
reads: 5.40 ft³
